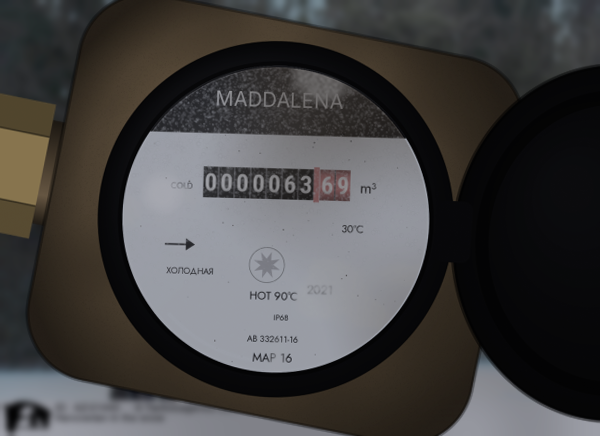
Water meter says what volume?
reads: 63.69 m³
